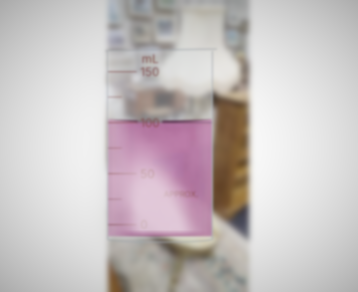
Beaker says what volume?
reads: 100 mL
